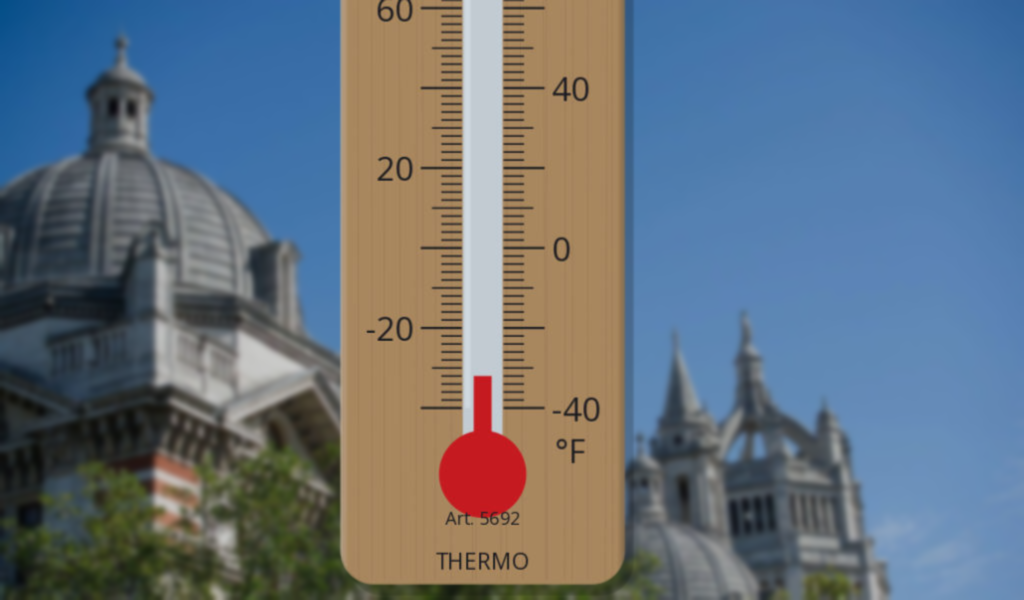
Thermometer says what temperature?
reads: -32 °F
